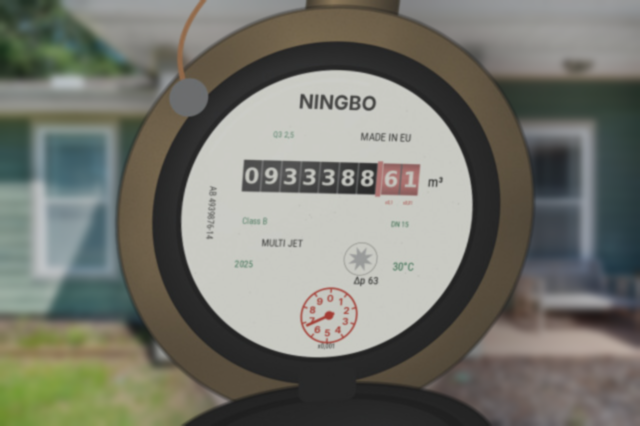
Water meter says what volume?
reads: 933388.616 m³
